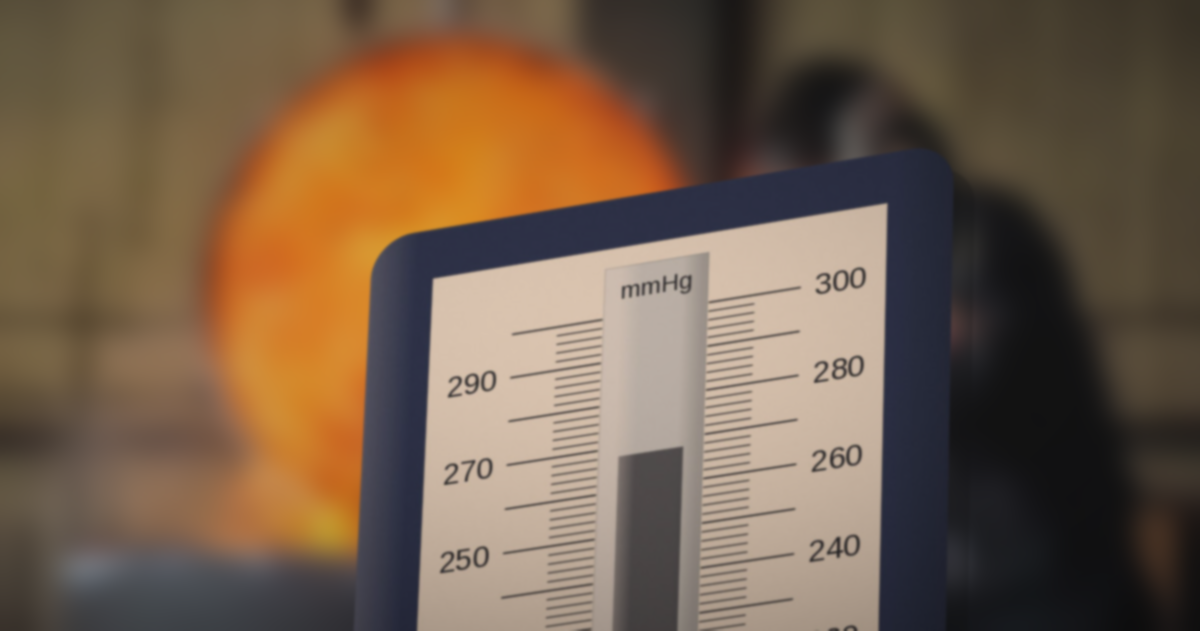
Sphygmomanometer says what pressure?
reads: 268 mmHg
